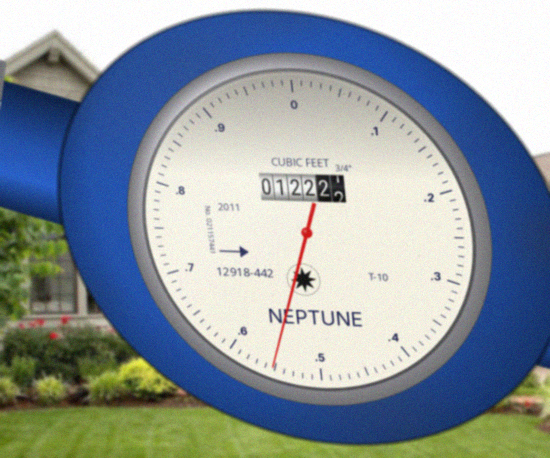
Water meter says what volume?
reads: 12221.55 ft³
